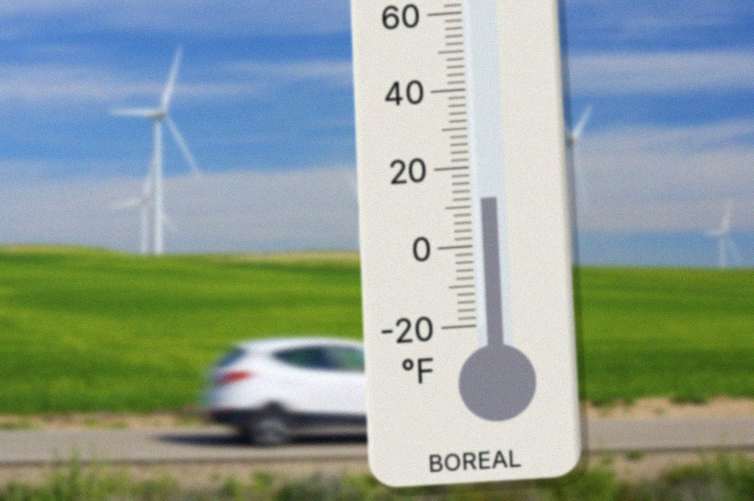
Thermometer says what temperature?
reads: 12 °F
